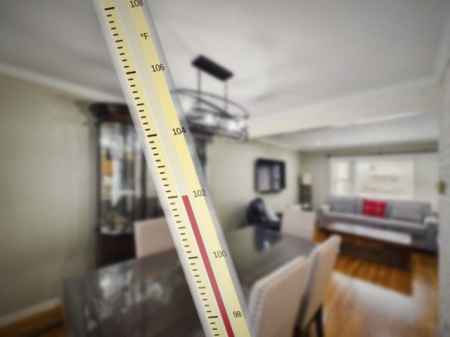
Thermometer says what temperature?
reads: 102 °F
